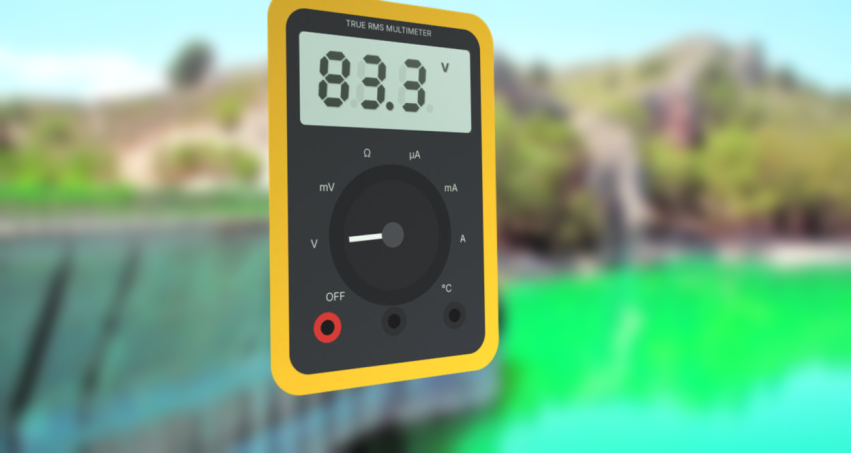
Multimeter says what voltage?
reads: 83.3 V
